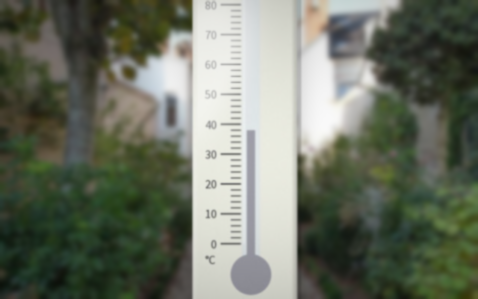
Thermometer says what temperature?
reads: 38 °C
